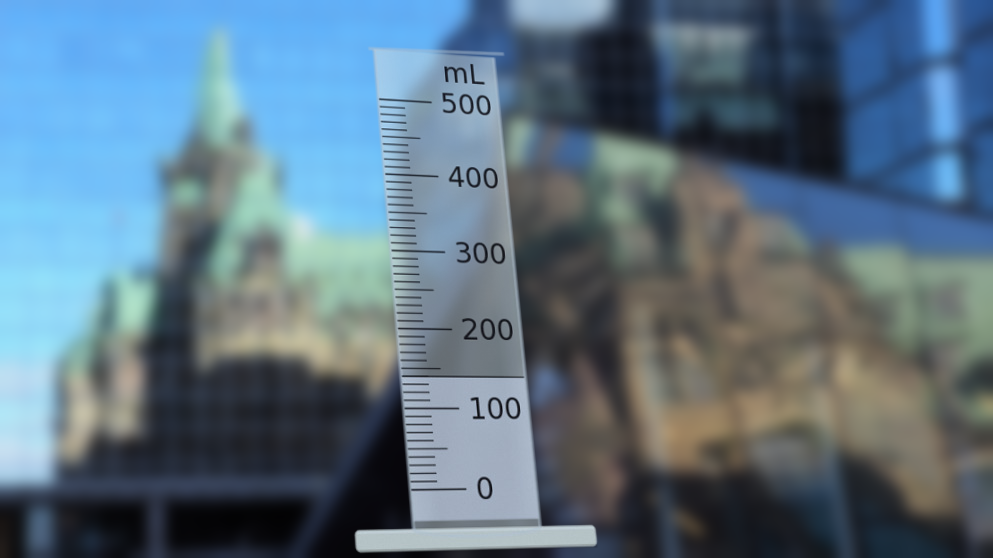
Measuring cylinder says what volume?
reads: 140 mL
